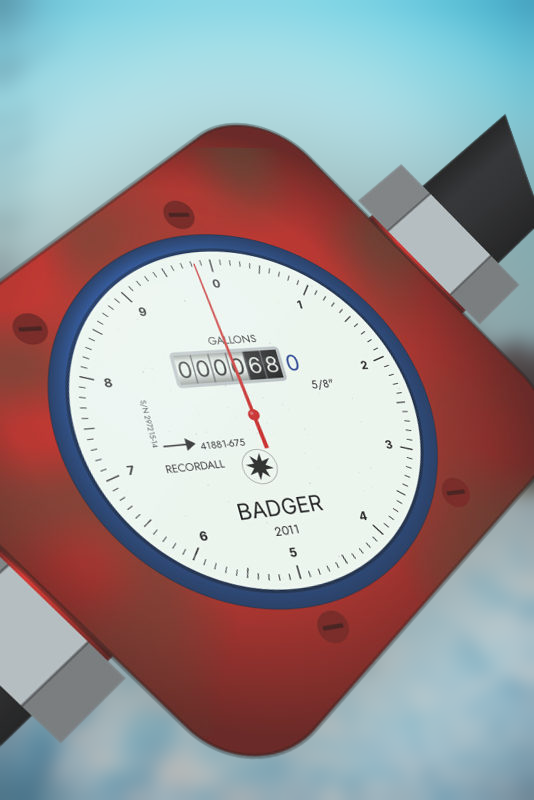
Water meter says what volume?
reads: 679.8 gal
